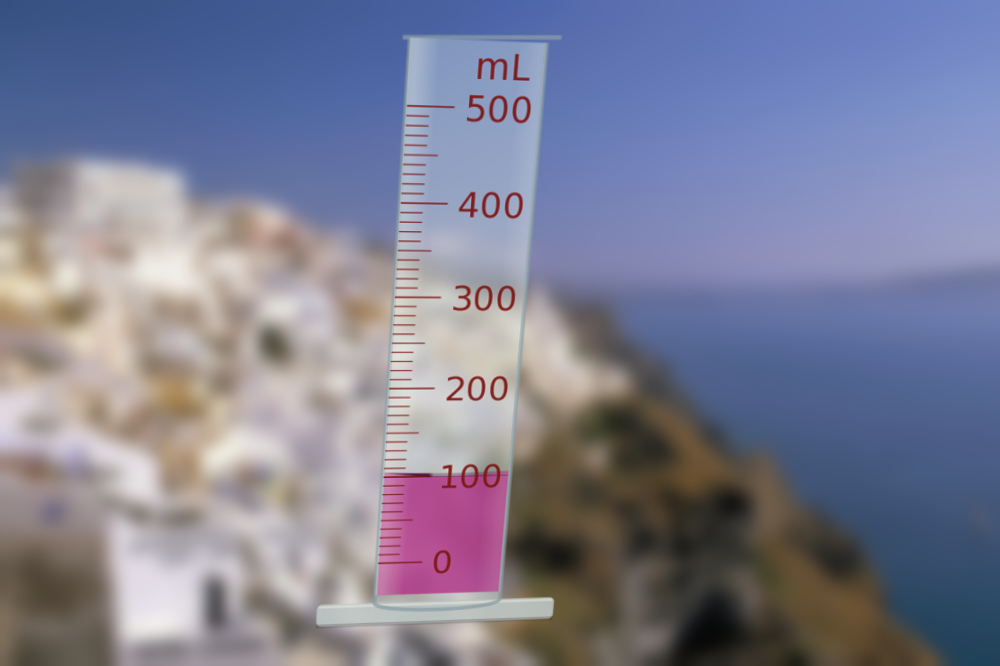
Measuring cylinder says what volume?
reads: 100 mL
